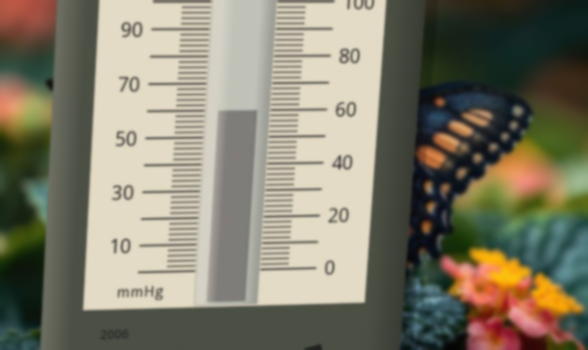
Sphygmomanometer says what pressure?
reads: 60 mmHg
